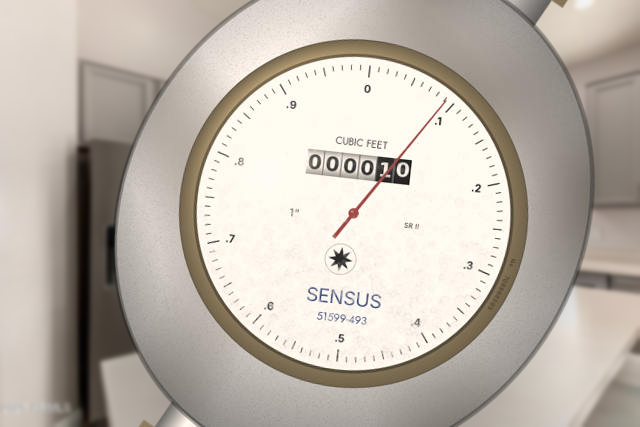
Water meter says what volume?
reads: 10.09 ft³
